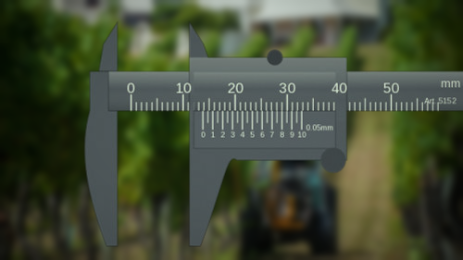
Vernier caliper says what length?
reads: 13.8 mm
